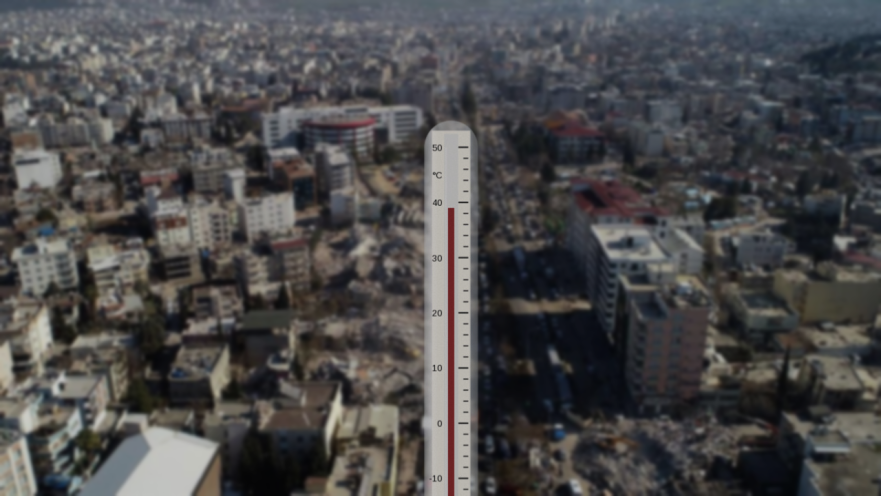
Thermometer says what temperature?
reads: 39 °C
